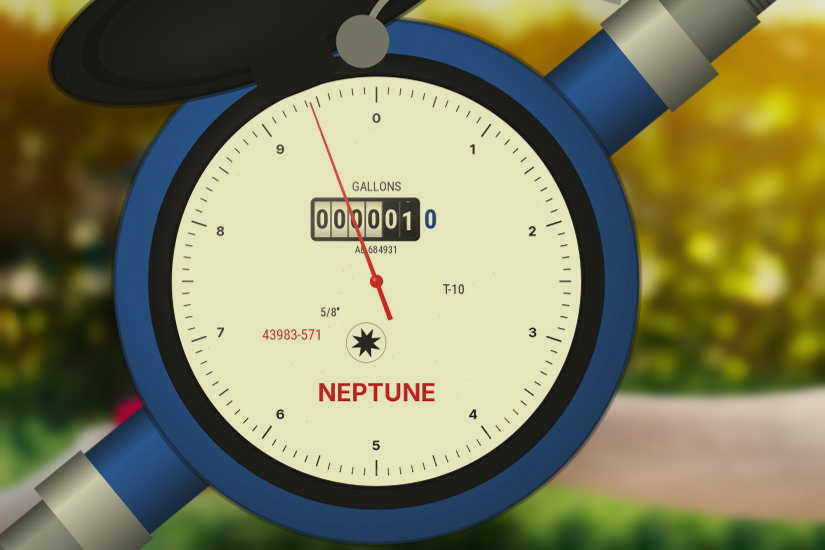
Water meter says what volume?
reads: 9.4 gal
